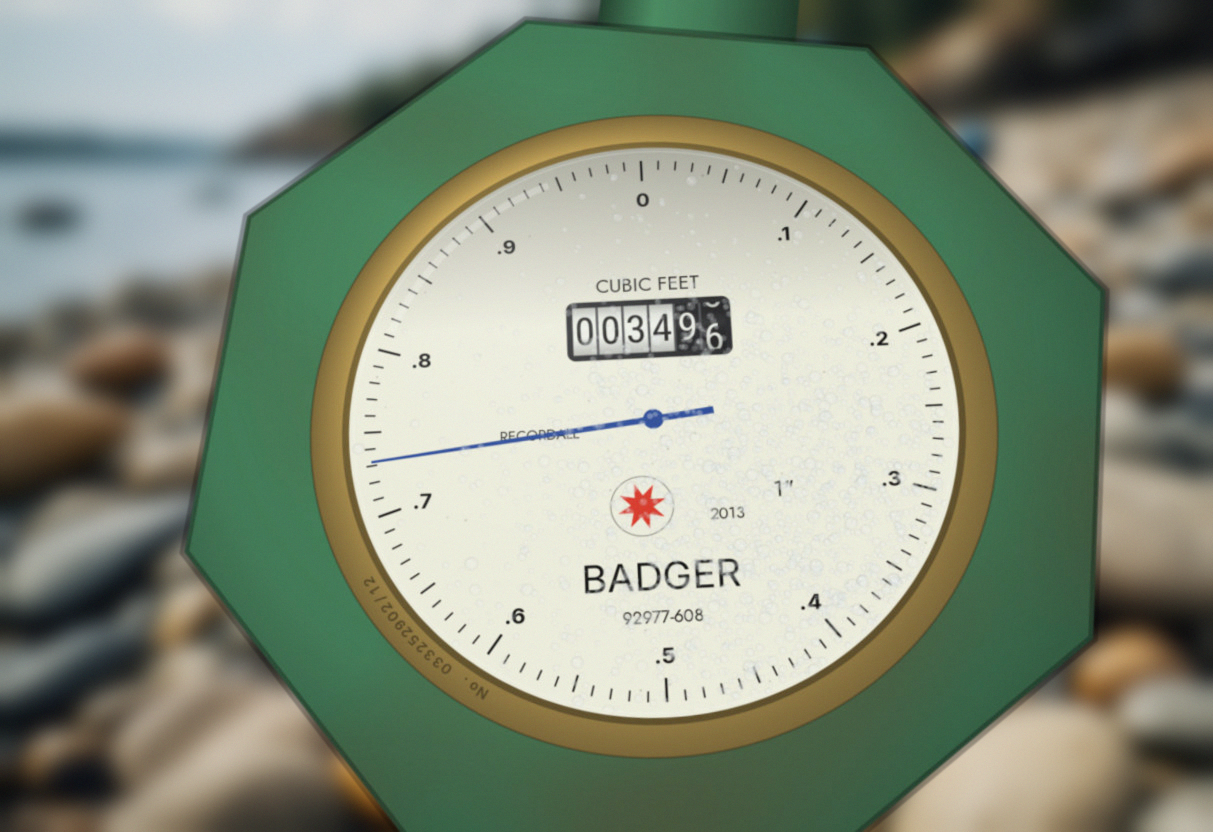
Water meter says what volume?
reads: 3495.73 ft³
